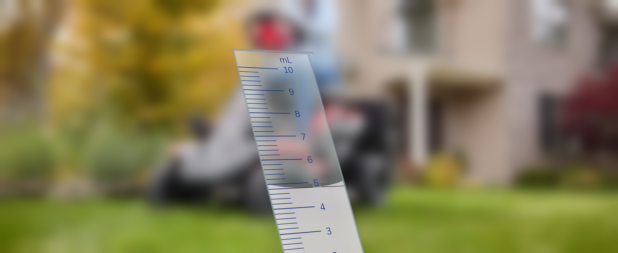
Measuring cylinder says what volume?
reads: 4.8 mL
